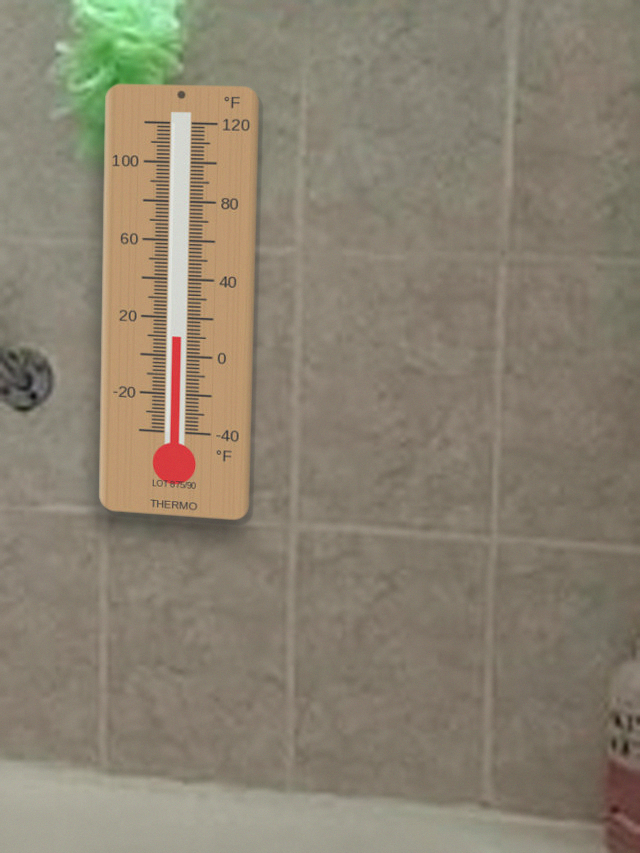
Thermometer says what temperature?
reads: 10 °F
